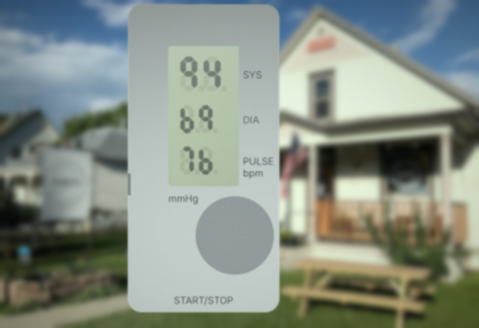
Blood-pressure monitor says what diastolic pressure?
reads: 69 mmHg
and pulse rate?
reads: 76 bpm
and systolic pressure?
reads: 94 mmHg
